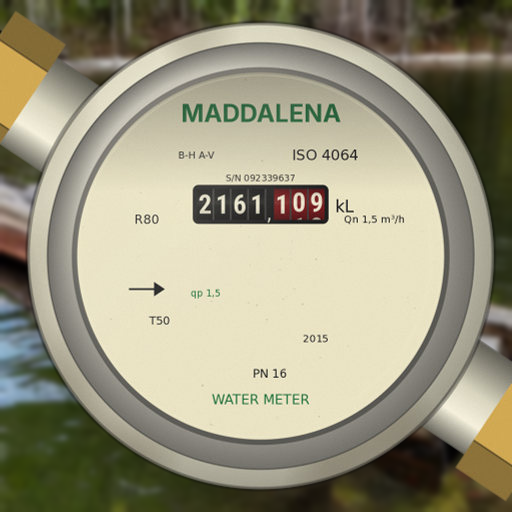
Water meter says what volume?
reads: 2161.109 kL
